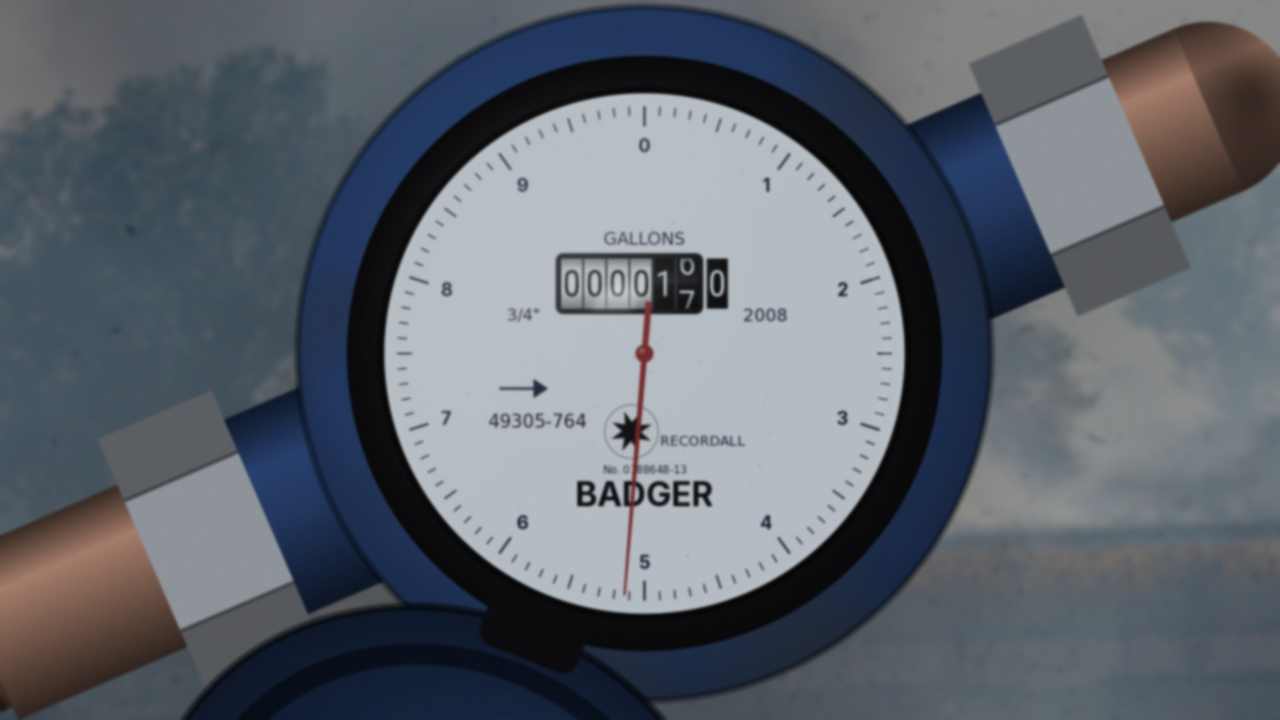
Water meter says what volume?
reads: 165.1 gal
